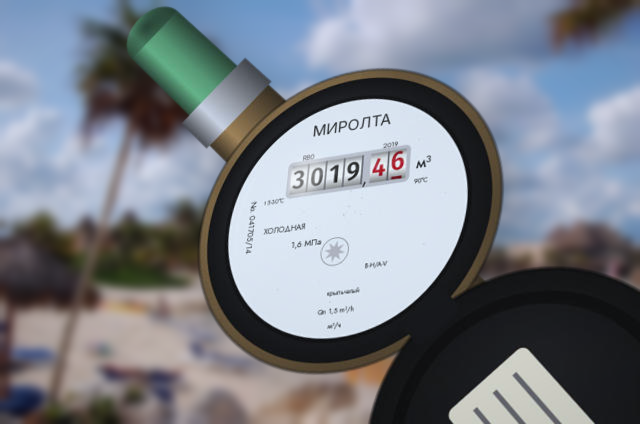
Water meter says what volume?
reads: 3019.46 m³
